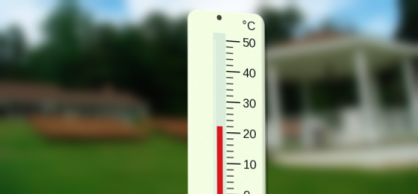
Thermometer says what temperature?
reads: 22 °C
